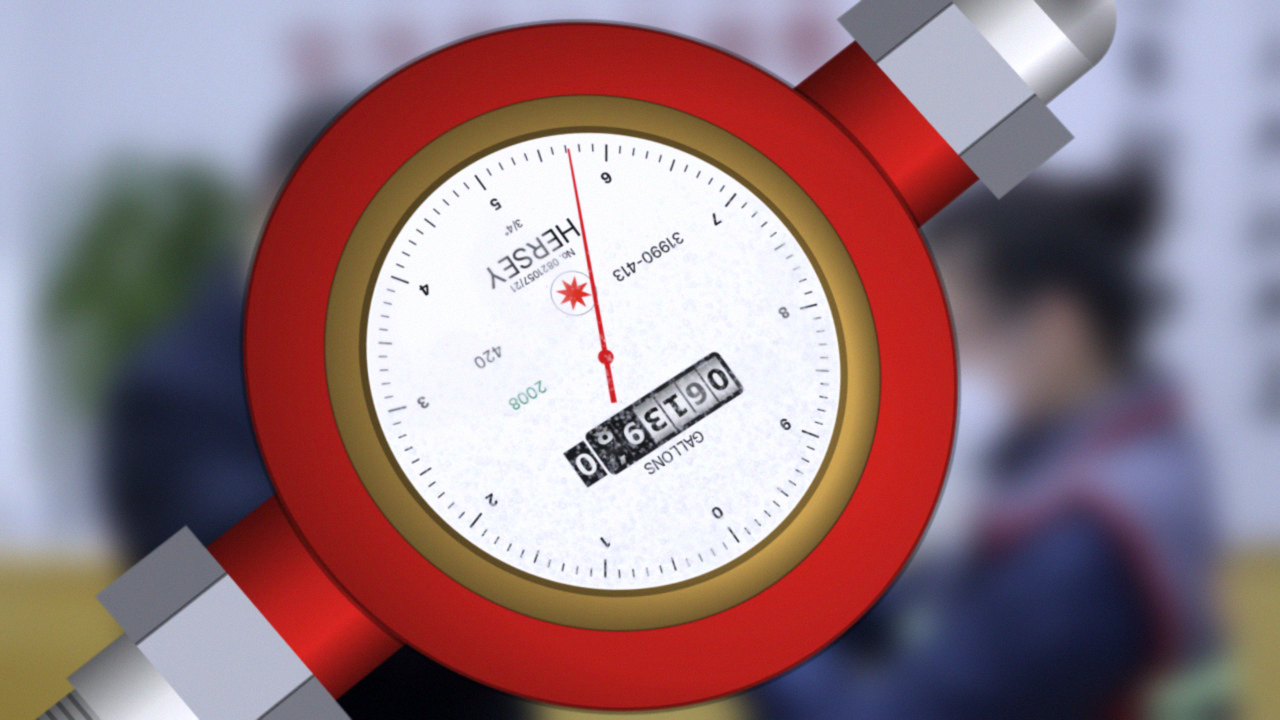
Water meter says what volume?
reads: 613975.7 gal
